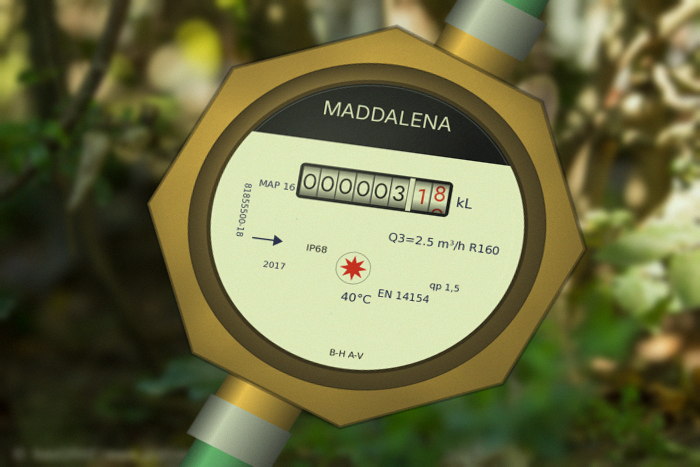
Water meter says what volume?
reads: 3.18 kL
